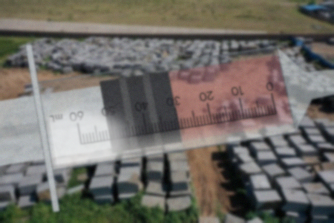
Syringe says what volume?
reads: 30 mL
